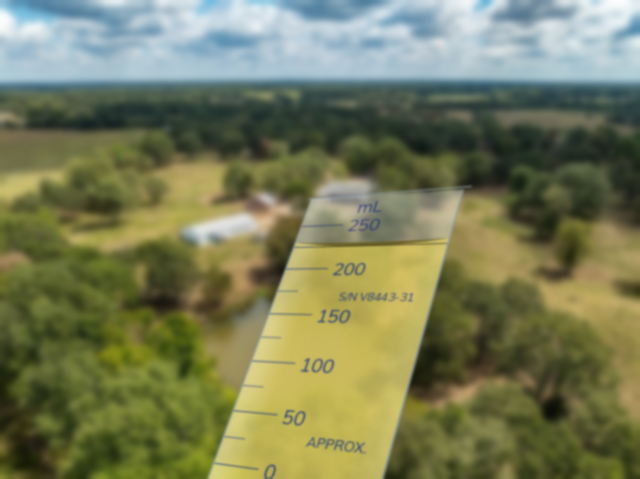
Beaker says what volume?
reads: 225 mL
